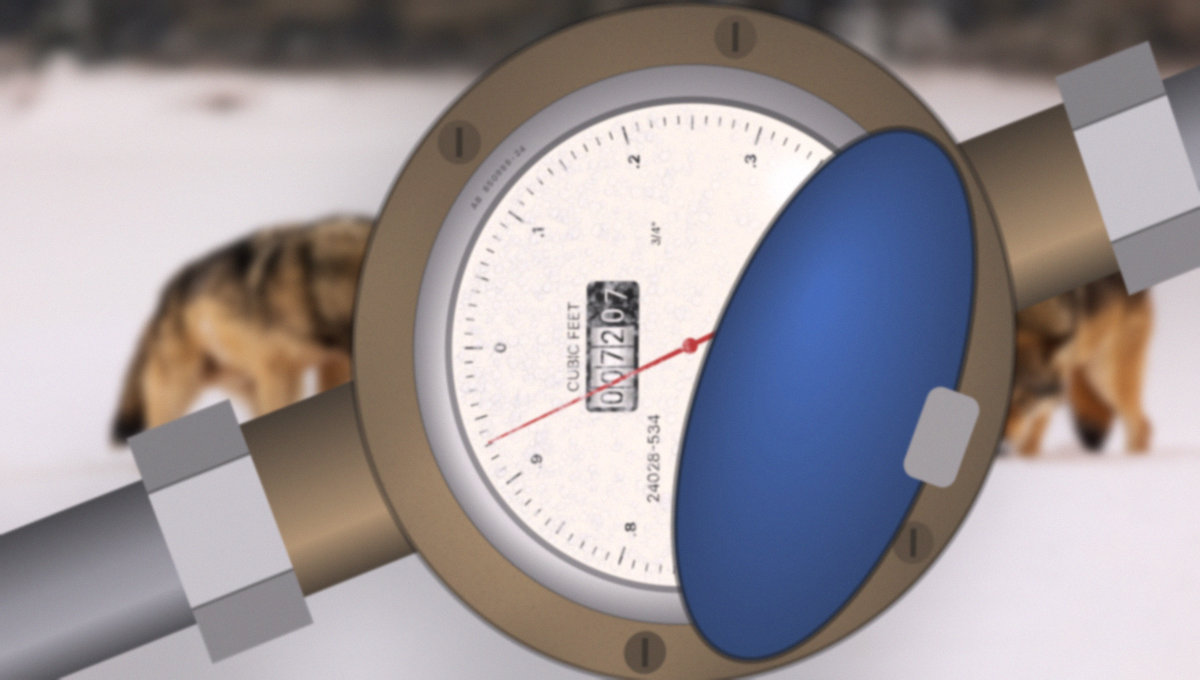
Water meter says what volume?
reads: 7206.93 ft³
